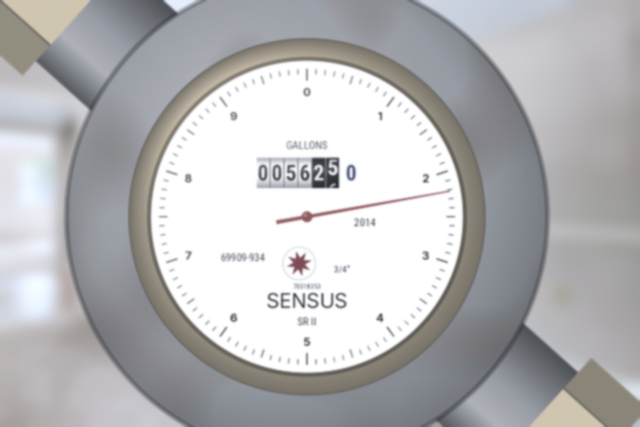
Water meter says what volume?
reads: 56252.2 gal
